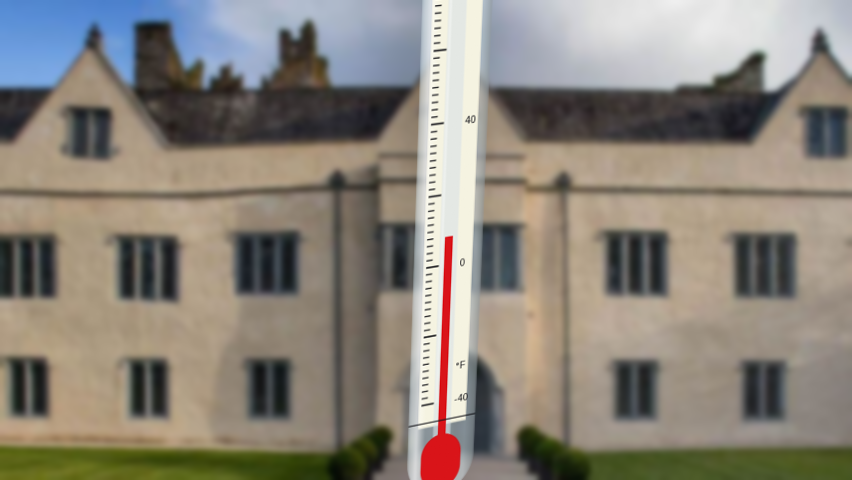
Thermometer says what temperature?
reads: 8 °F
